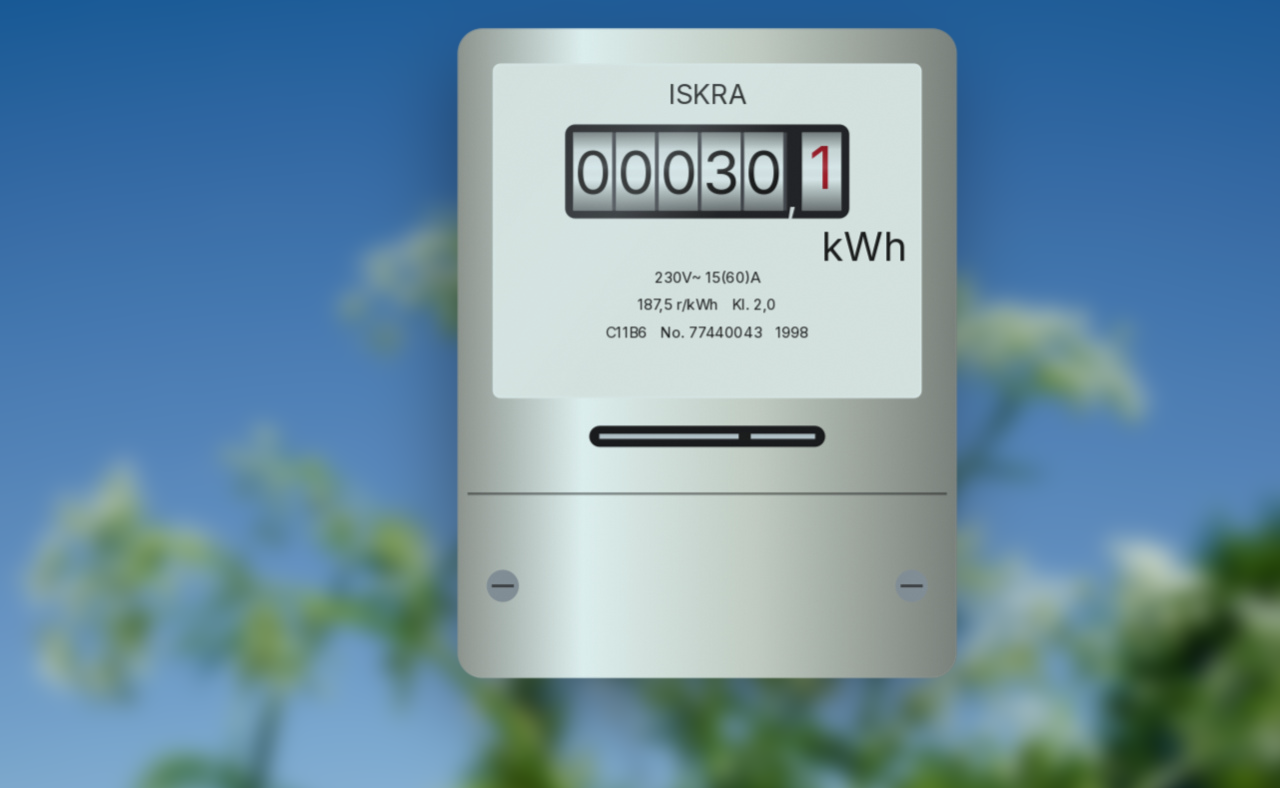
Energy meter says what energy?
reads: 30.1 kWh
